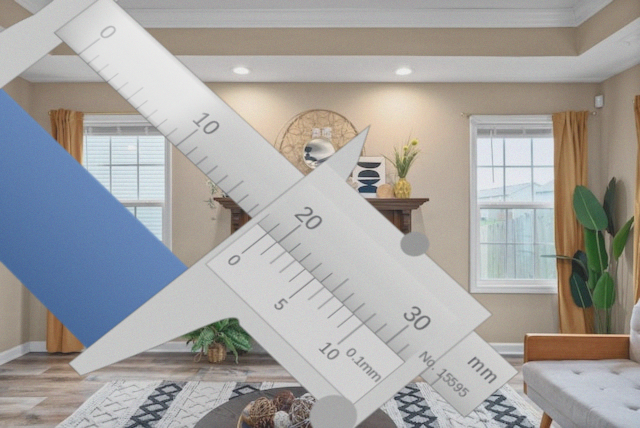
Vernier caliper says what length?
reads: 19.0 mm
